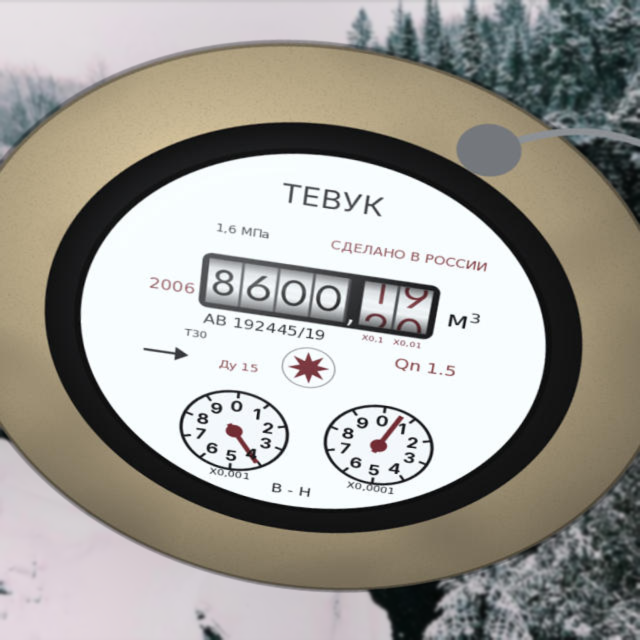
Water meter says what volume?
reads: 8600.1940 m³
